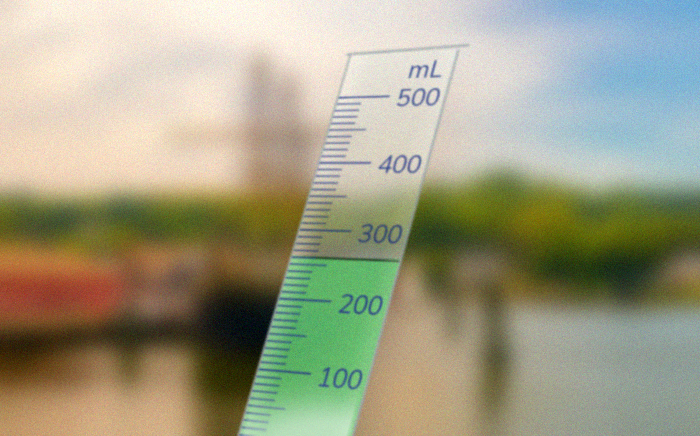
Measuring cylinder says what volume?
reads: 260 mL
